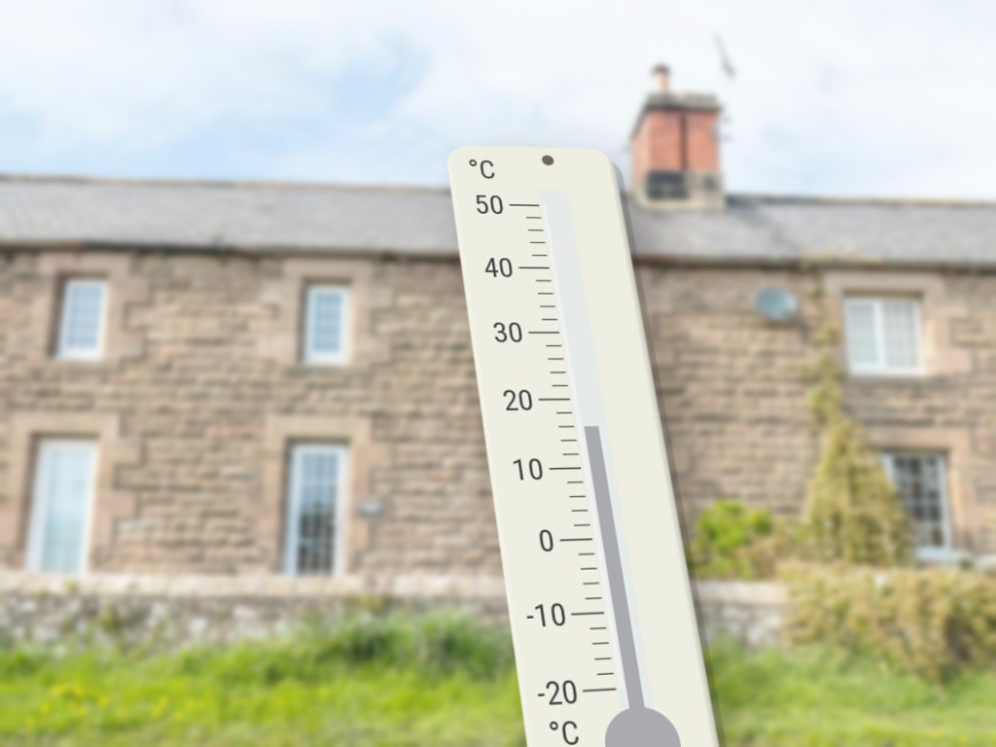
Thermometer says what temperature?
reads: 16 °C
